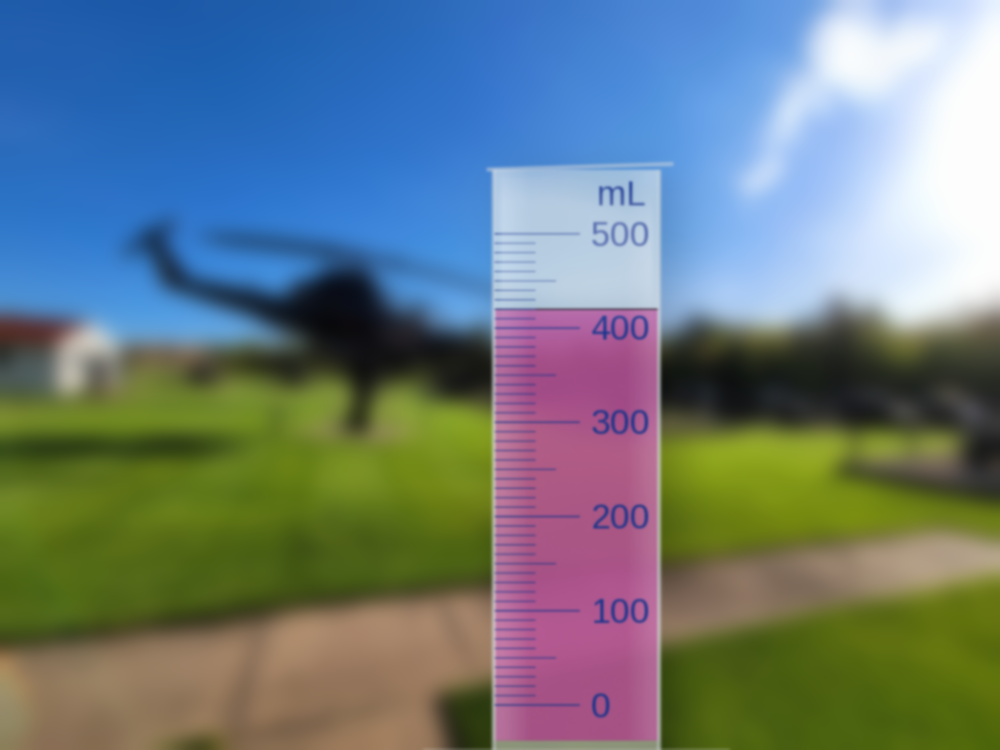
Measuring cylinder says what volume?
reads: 420 mL
